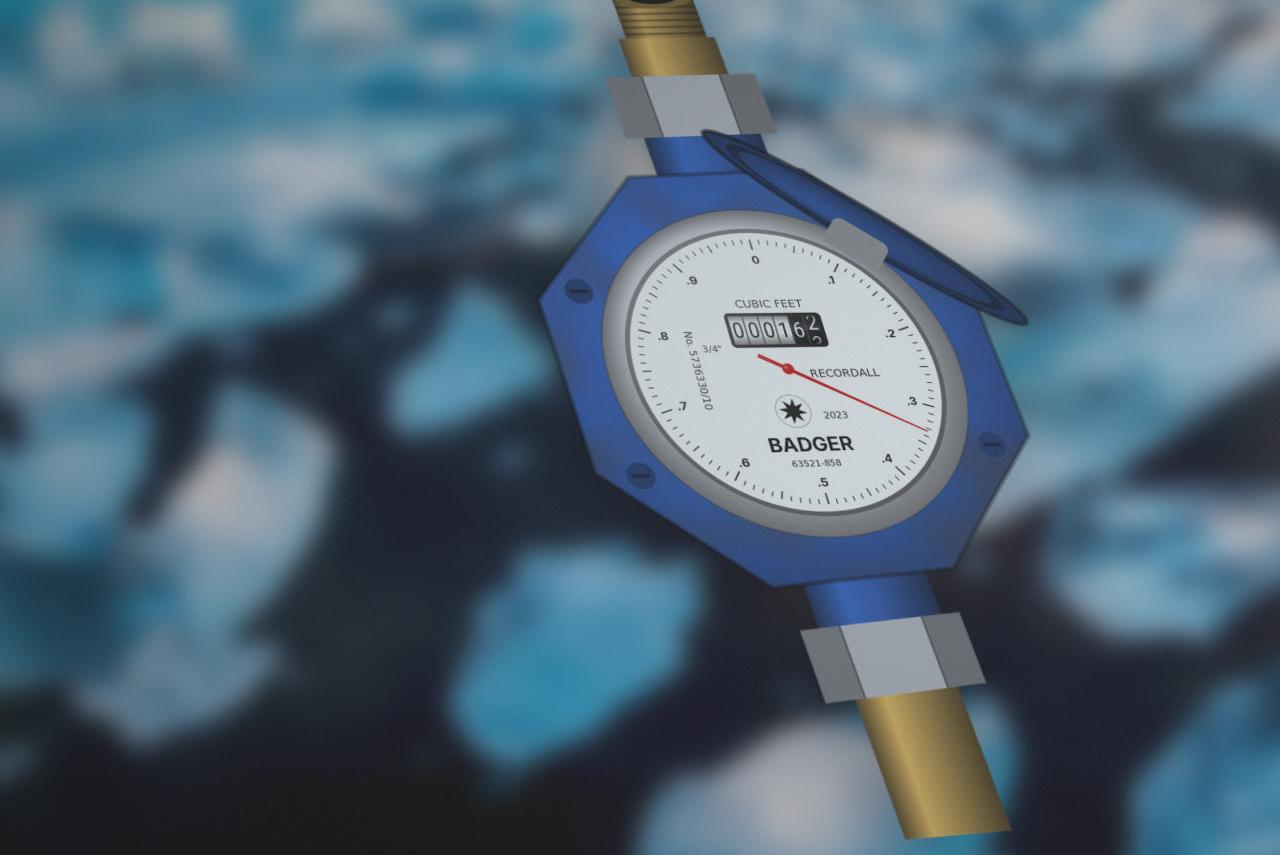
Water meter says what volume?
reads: 162.33 ft³
